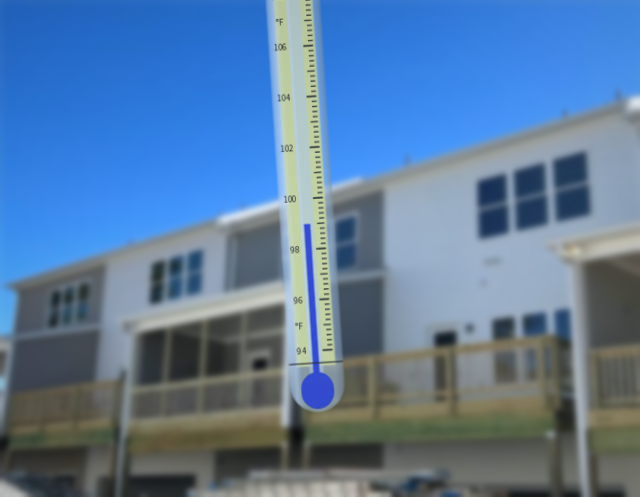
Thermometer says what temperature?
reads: 99 °F
